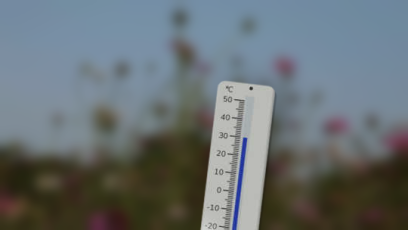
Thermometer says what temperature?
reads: 30 °C
